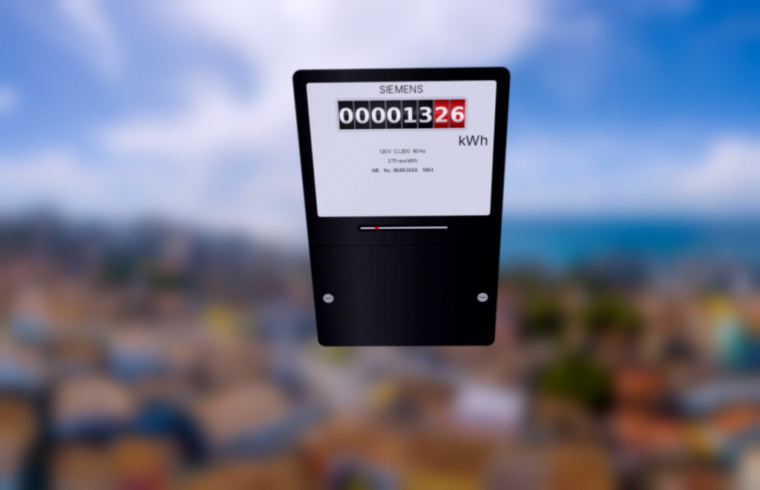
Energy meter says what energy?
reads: 13.26 kWh
